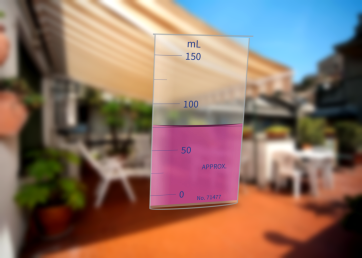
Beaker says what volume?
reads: 75 mL
